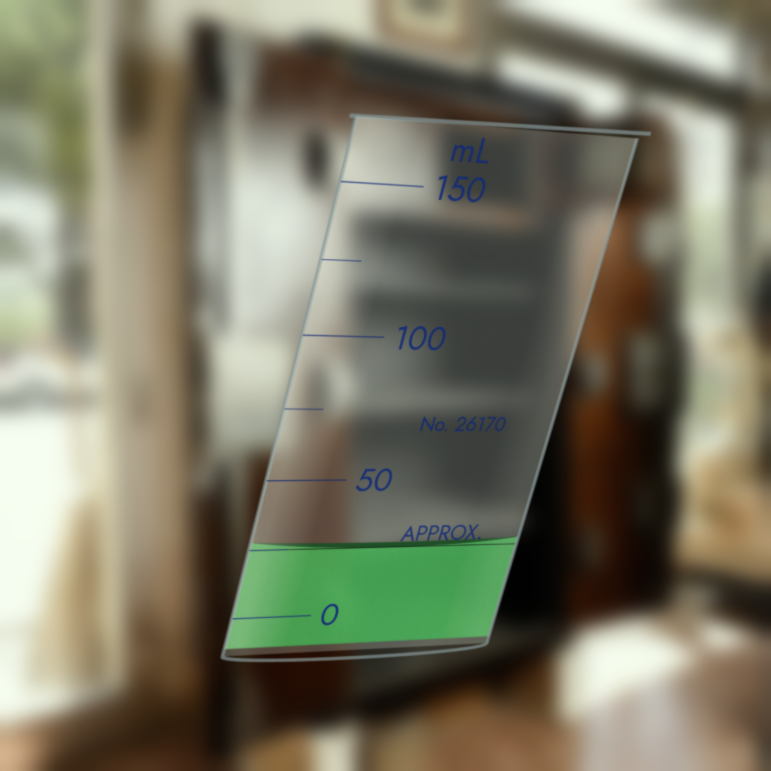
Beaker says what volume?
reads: 25 mL
